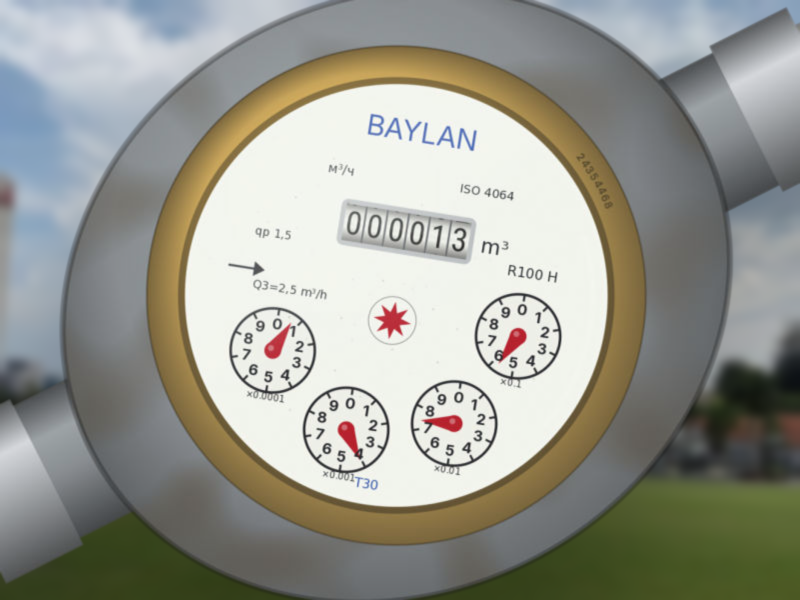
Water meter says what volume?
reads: 13.5740 m³
